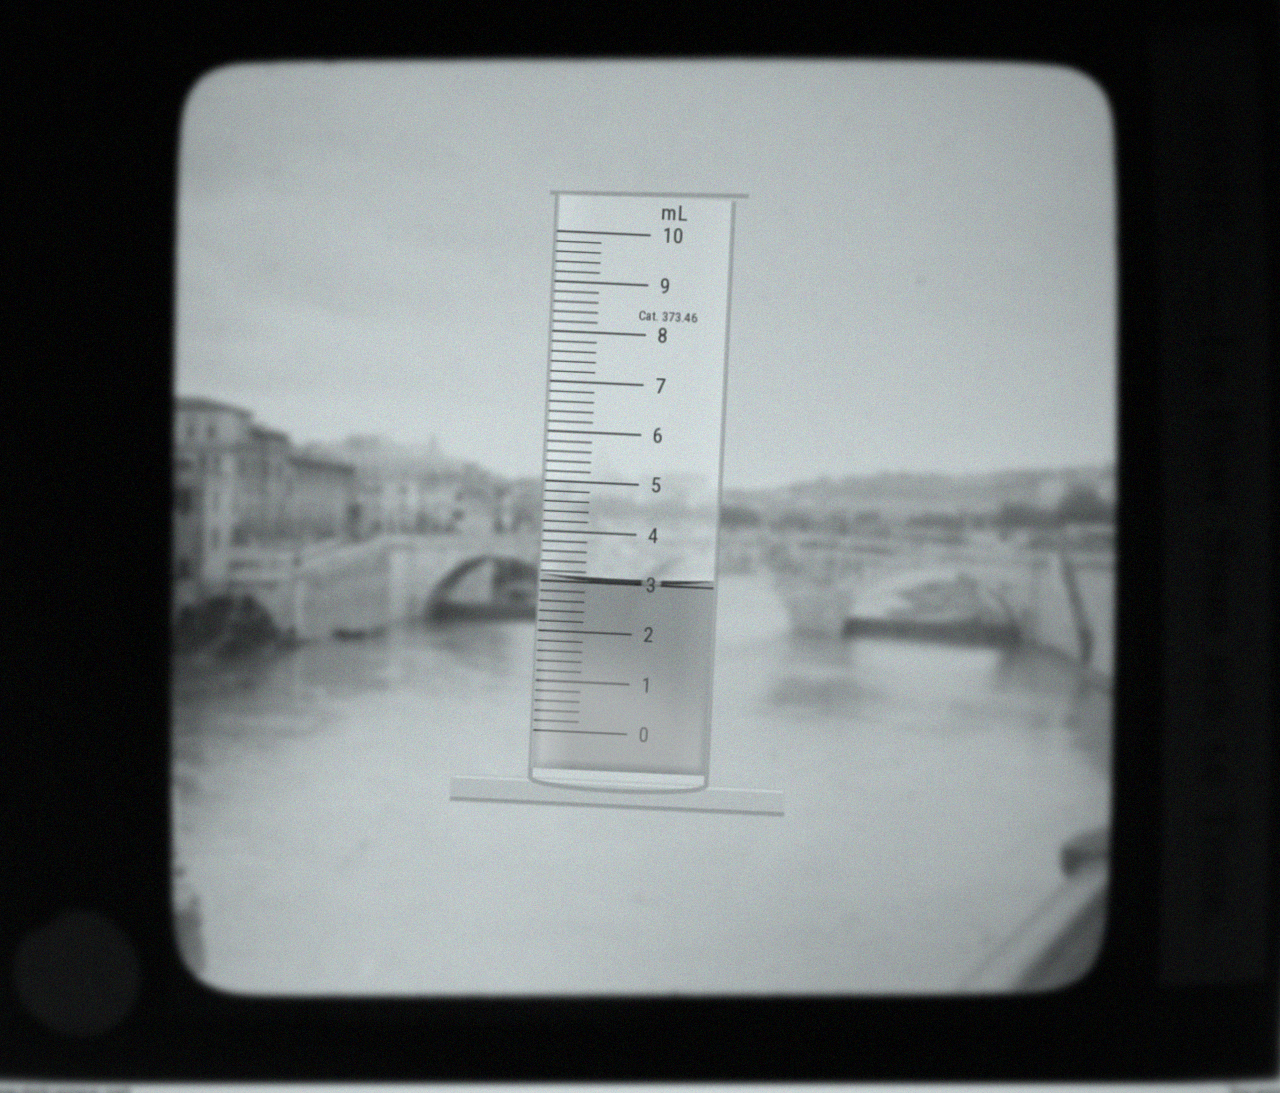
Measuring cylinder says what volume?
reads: 3 mL
